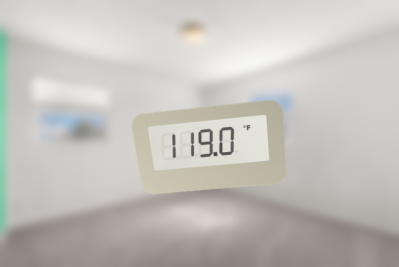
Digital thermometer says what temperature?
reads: 119.0 °F
